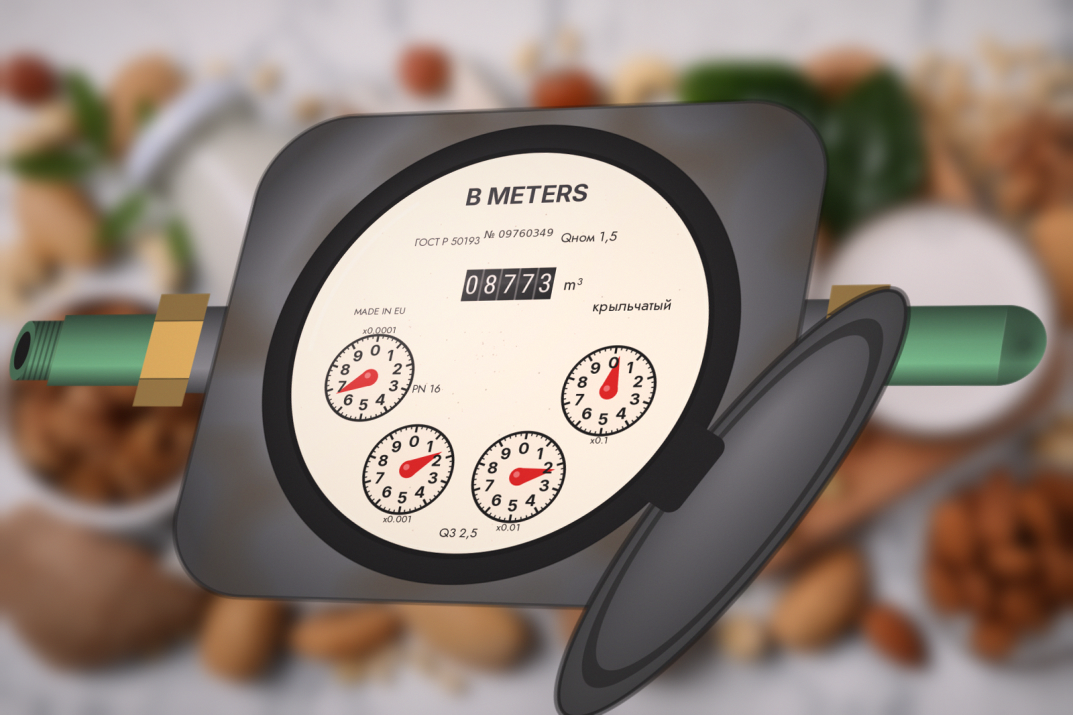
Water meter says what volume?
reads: 8773.0216 m³
